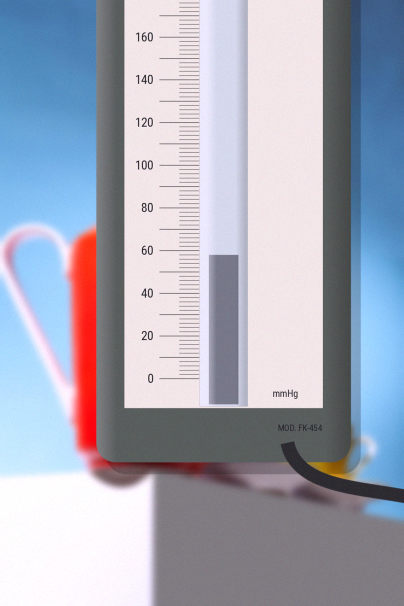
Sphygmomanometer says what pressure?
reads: 58 mmHg
